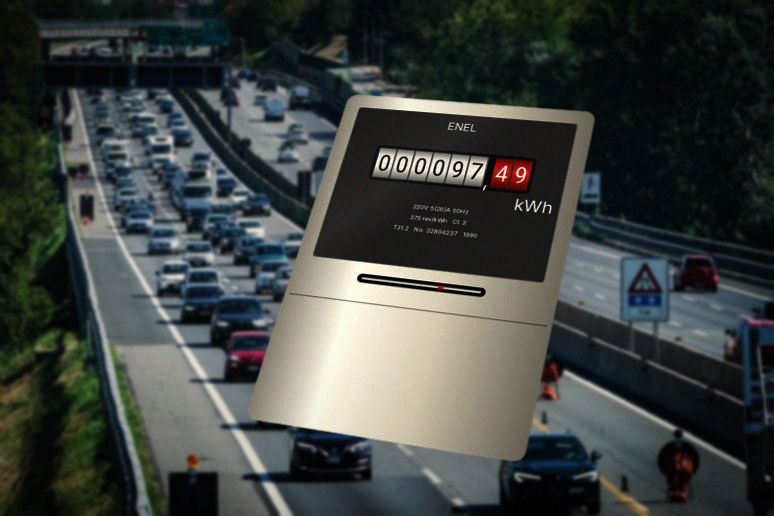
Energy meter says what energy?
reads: 97.49 kWh
